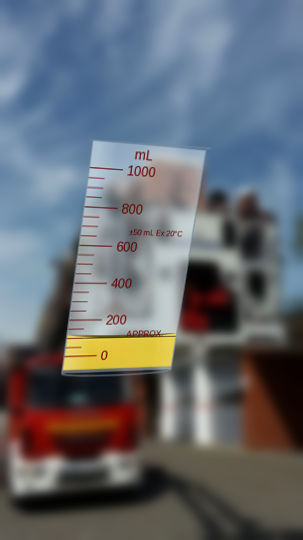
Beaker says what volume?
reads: 100 mL
